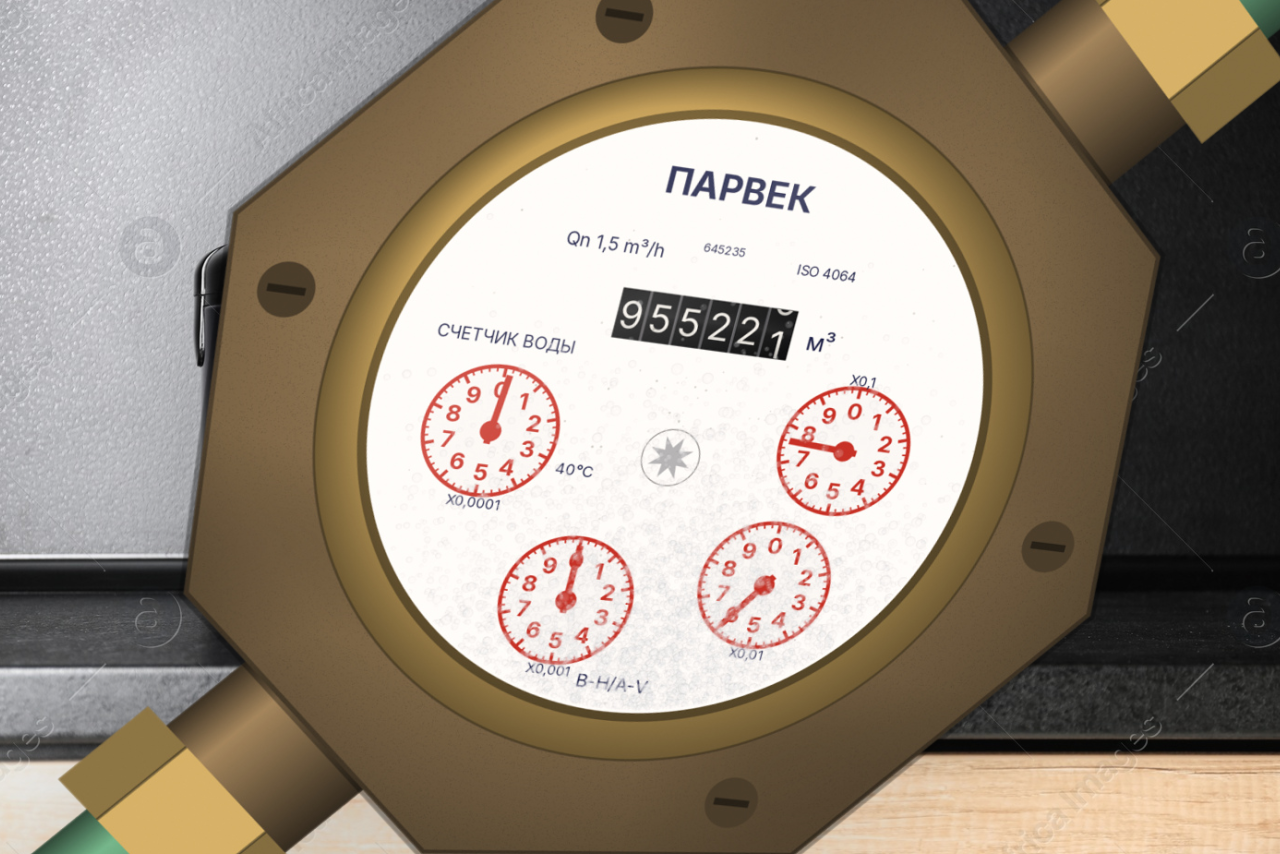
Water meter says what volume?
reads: 955220.7600 m³
